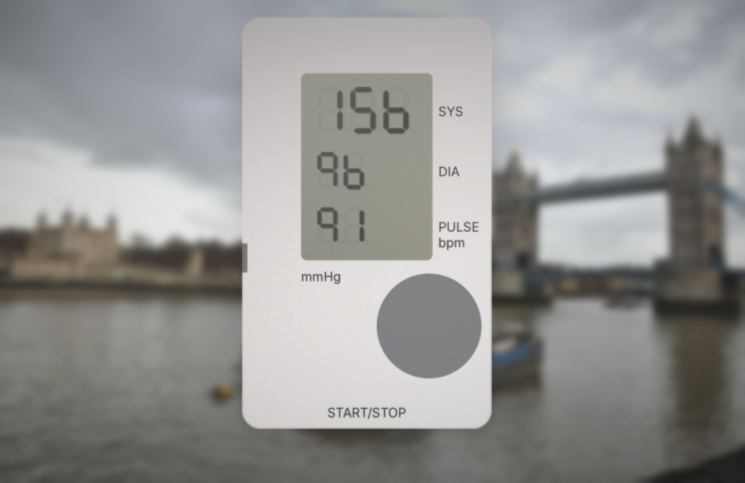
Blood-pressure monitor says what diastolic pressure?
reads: 96 mmHg
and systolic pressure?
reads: 156 mmHg
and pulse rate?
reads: 91 bpm
